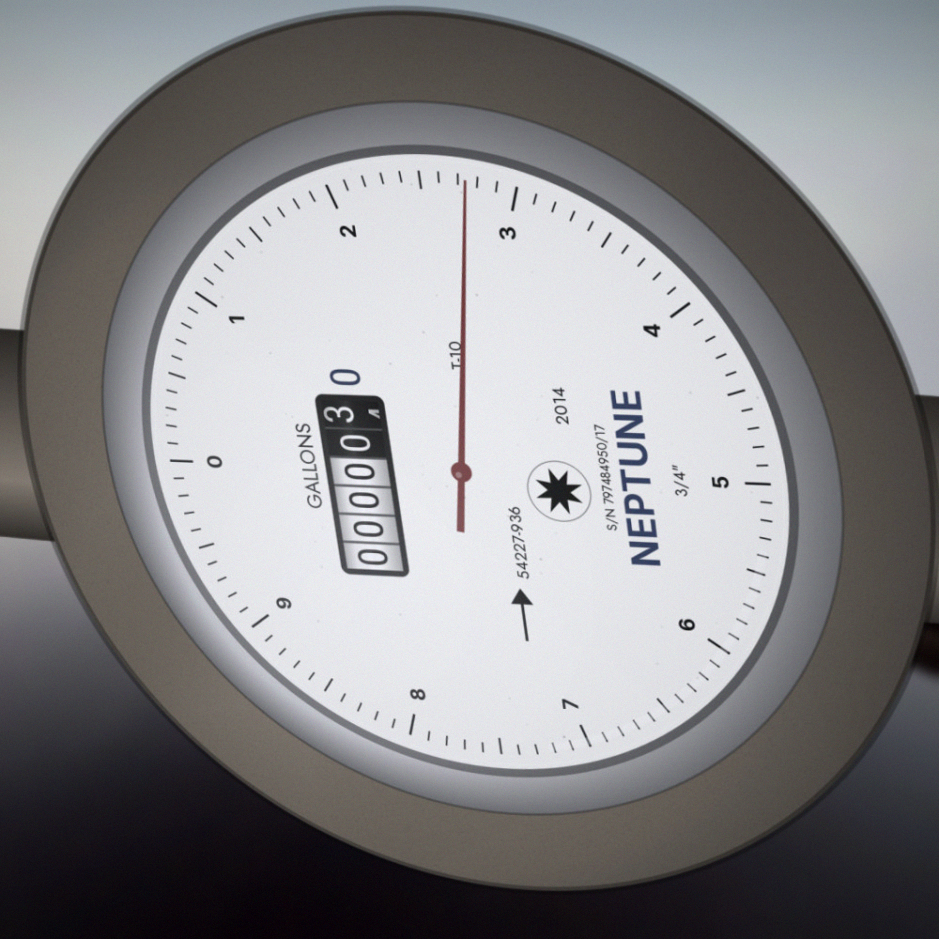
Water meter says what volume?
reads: 32.7 gal
